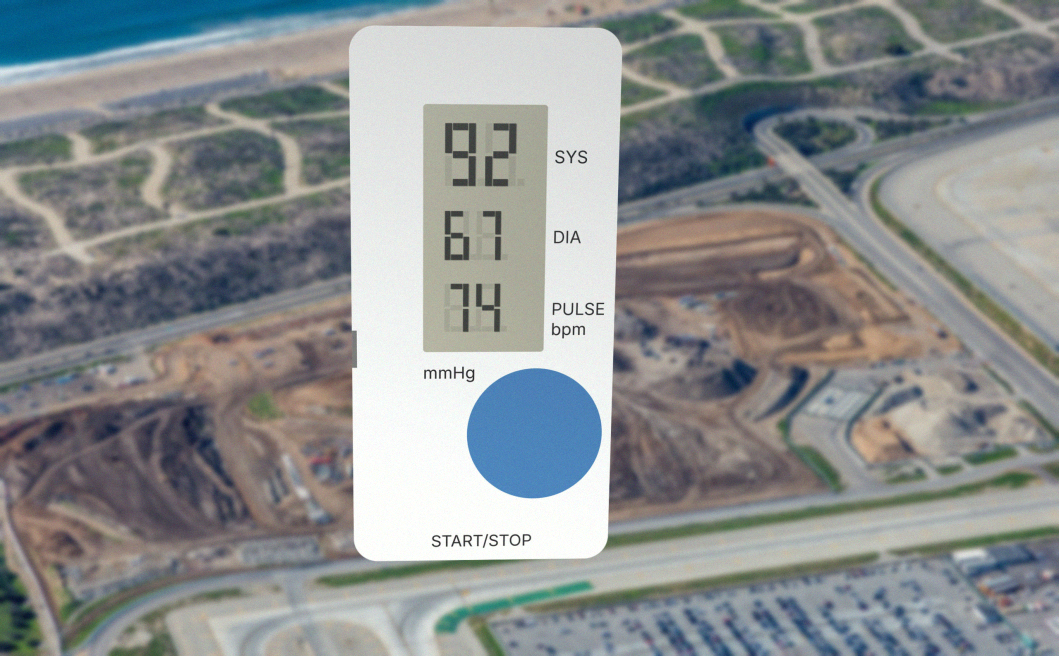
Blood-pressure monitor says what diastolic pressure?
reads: 67 mmHg
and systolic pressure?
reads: 92 mmHg
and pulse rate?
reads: 74 bpm
